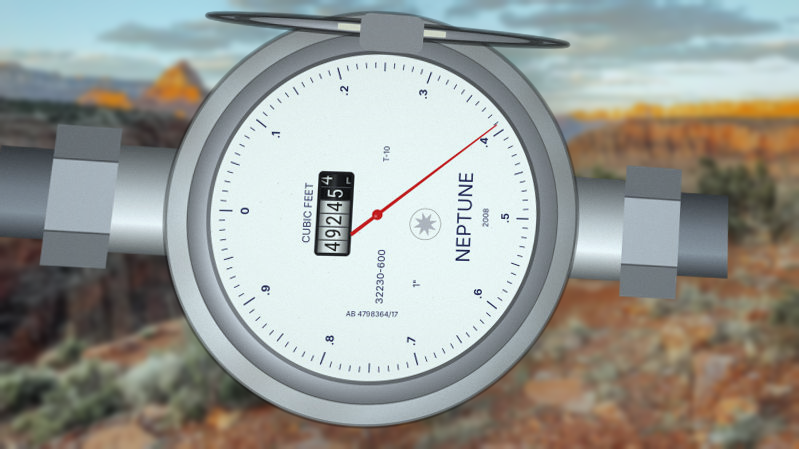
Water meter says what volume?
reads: 492454.39 ft³
